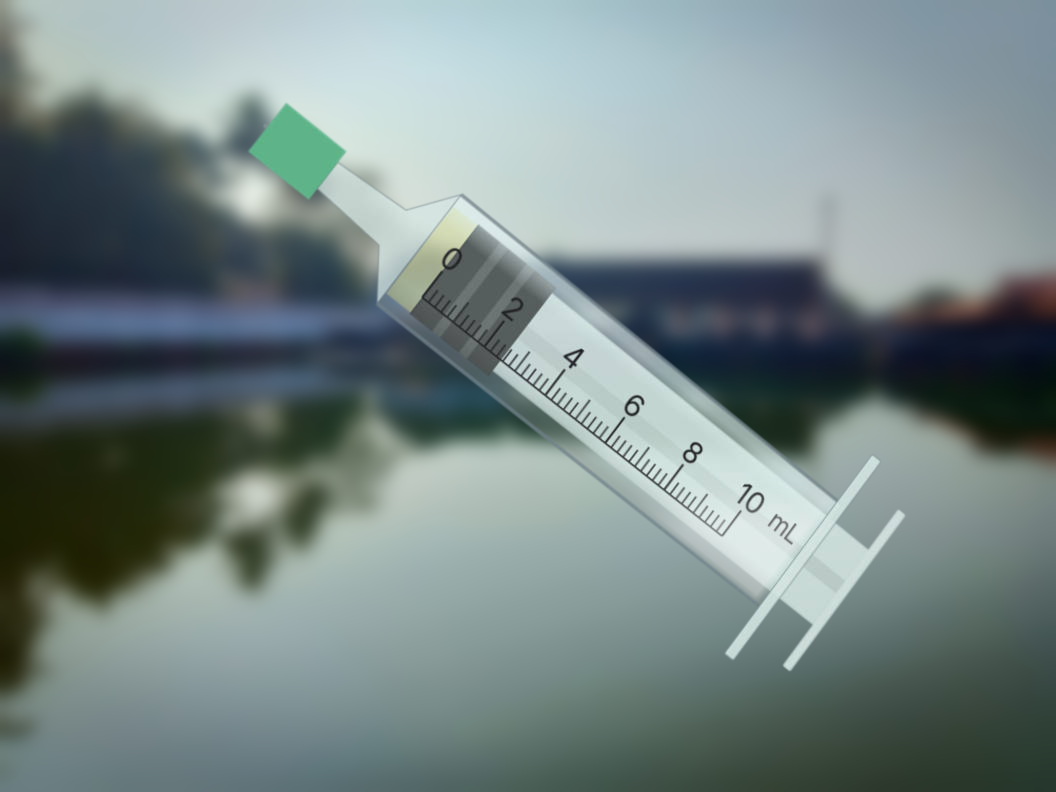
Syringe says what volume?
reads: 0 mL
